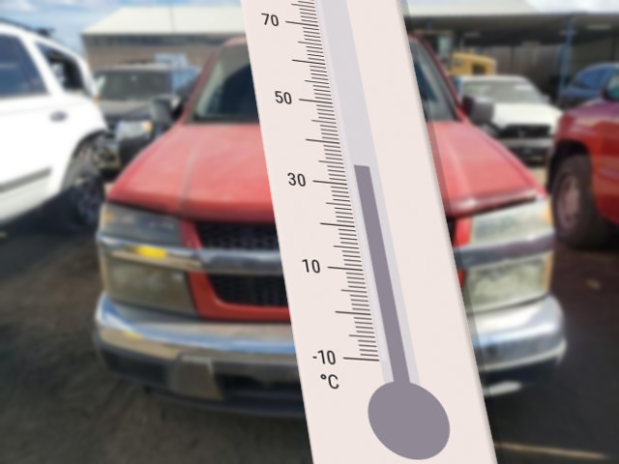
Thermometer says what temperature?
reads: 35 °C
